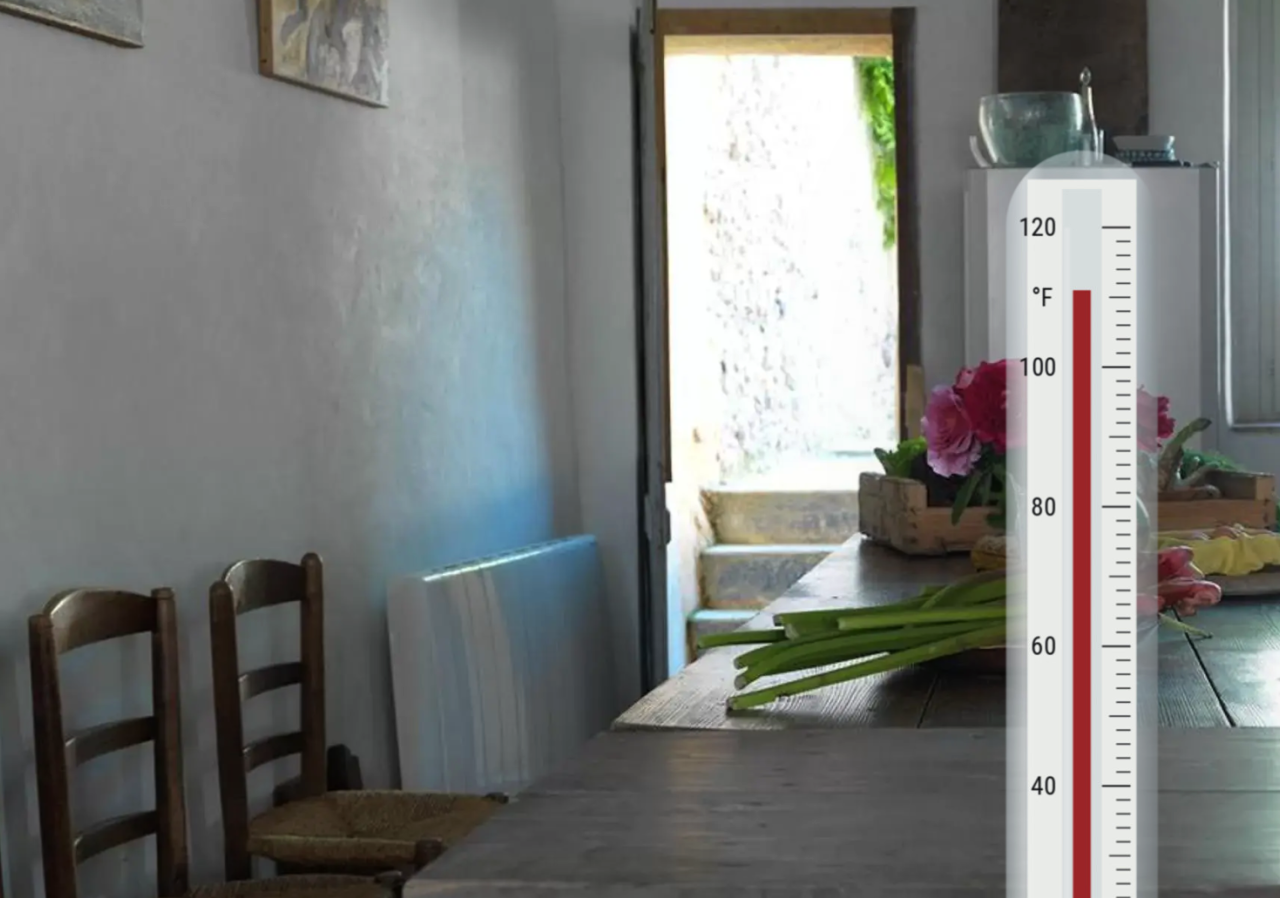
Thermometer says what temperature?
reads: 111 °F
